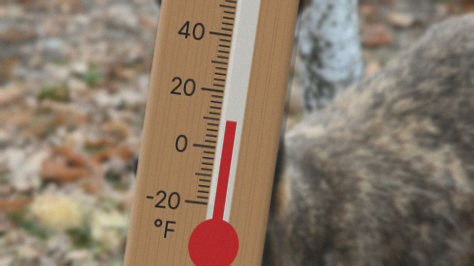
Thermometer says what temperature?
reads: 10 °F
